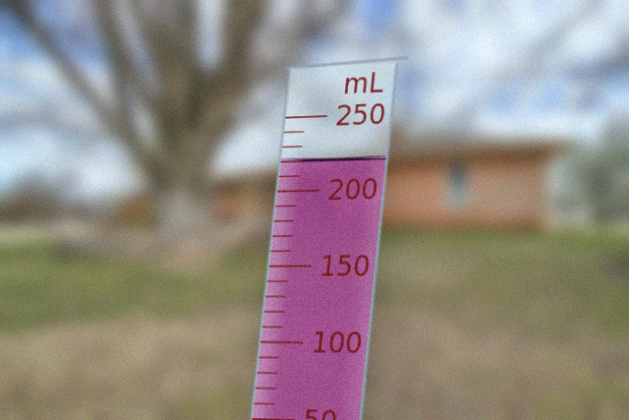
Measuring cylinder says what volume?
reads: 220 mL
